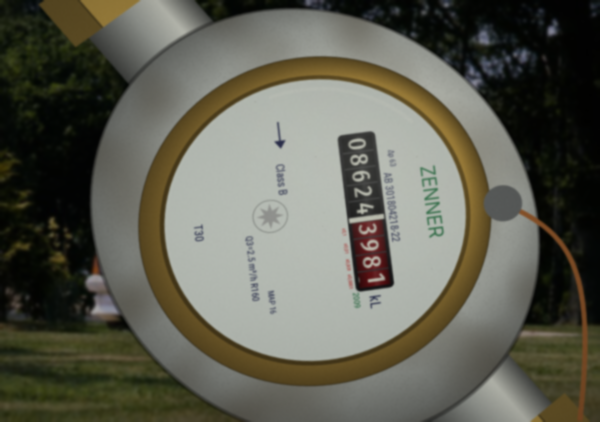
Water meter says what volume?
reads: 8624.3981 kL
